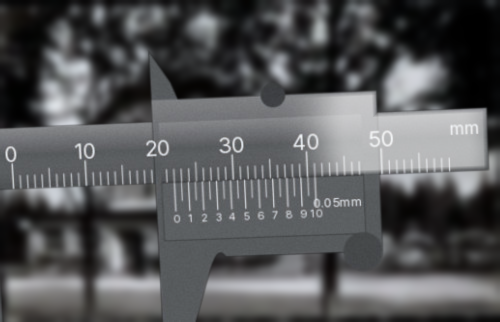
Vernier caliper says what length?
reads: 22.0 mm
